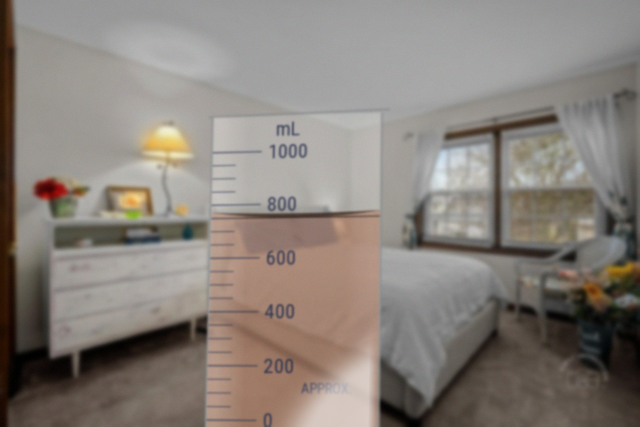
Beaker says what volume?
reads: 750 mL
